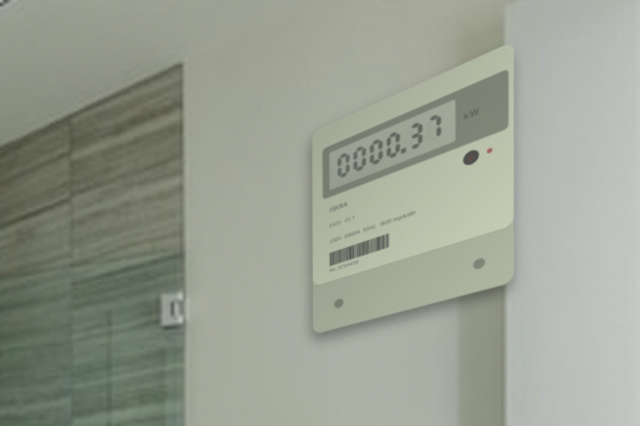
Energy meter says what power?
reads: 0.37 kW
